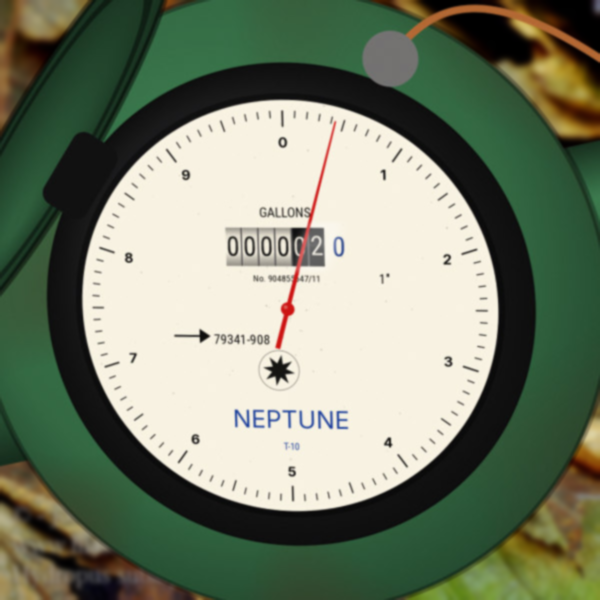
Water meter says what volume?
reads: 20.4 gal
